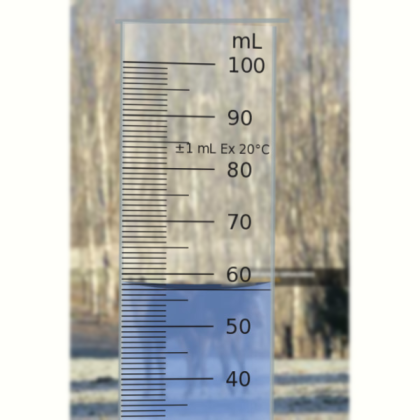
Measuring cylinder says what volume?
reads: 57 mL
